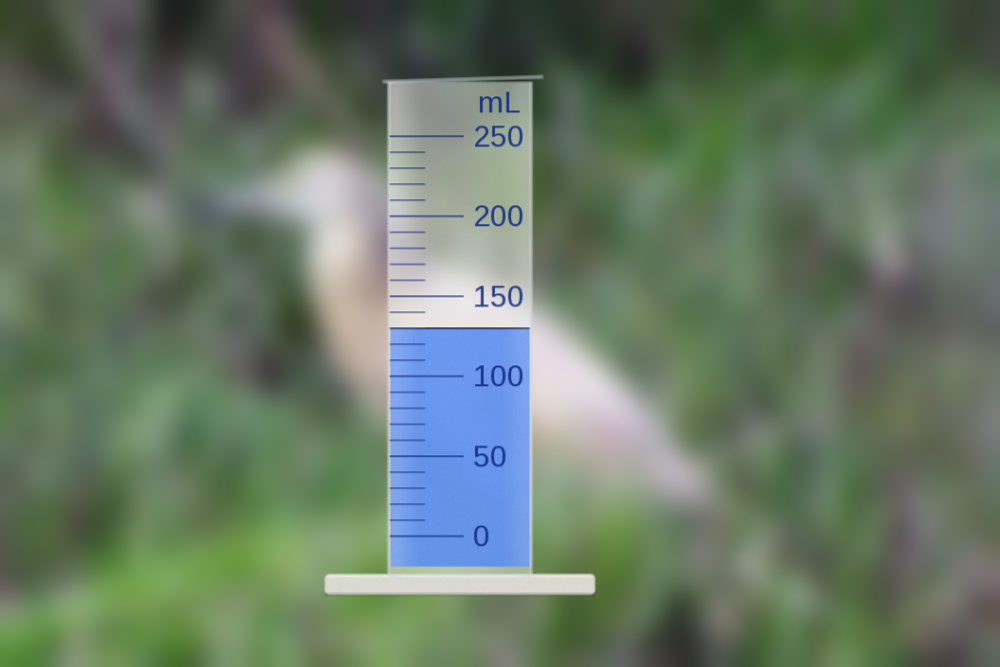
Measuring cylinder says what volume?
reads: 130 mL
